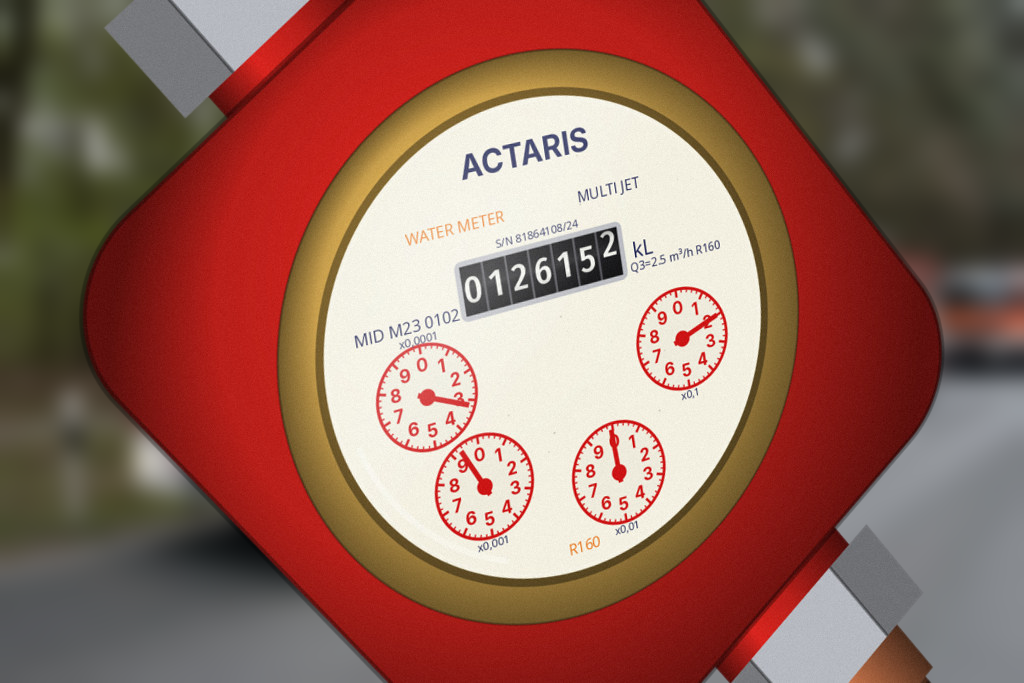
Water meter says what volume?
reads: 126152.1993 kL
